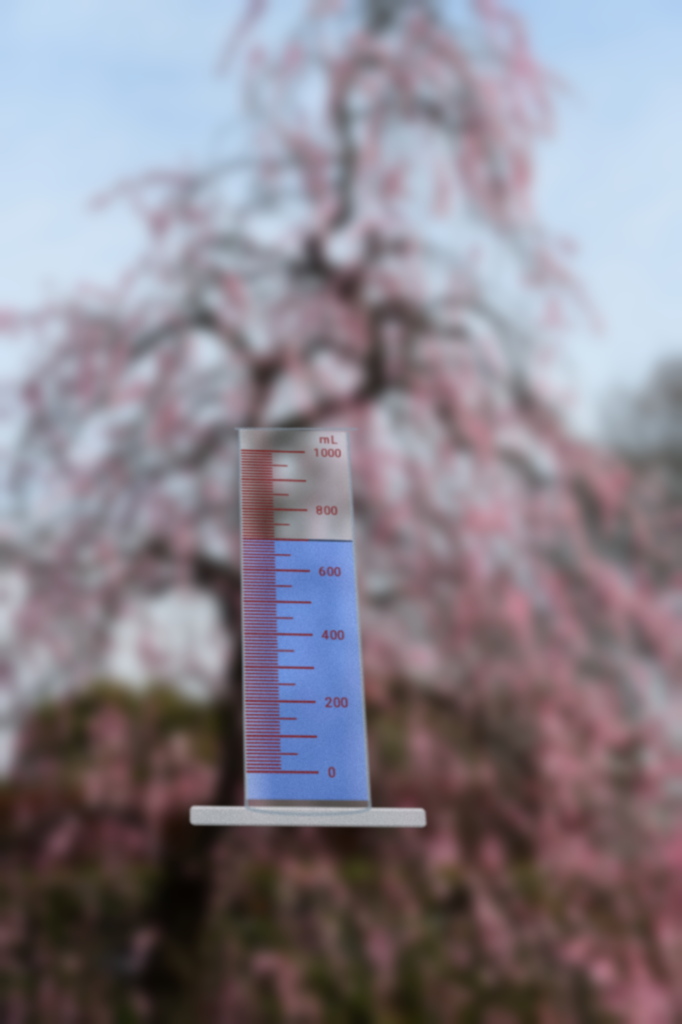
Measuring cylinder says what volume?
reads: 700 mL
